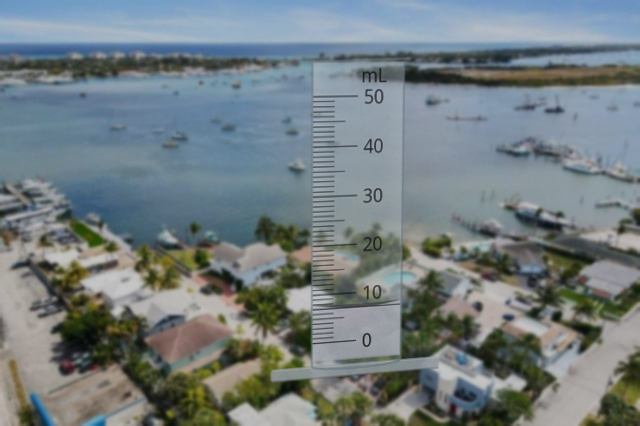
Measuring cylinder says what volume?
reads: 7 mL
